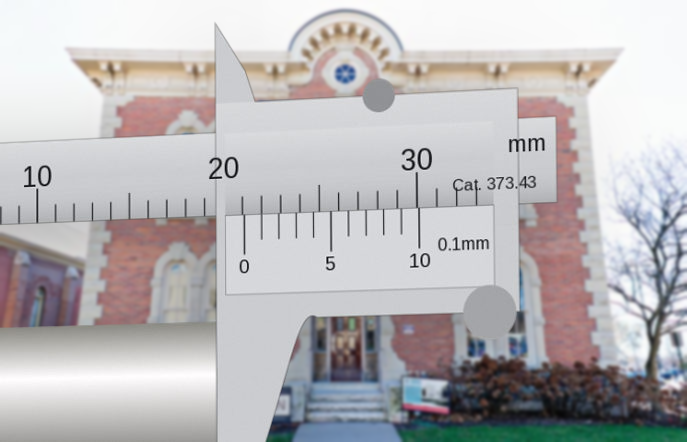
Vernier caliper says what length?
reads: 21.1 mm
